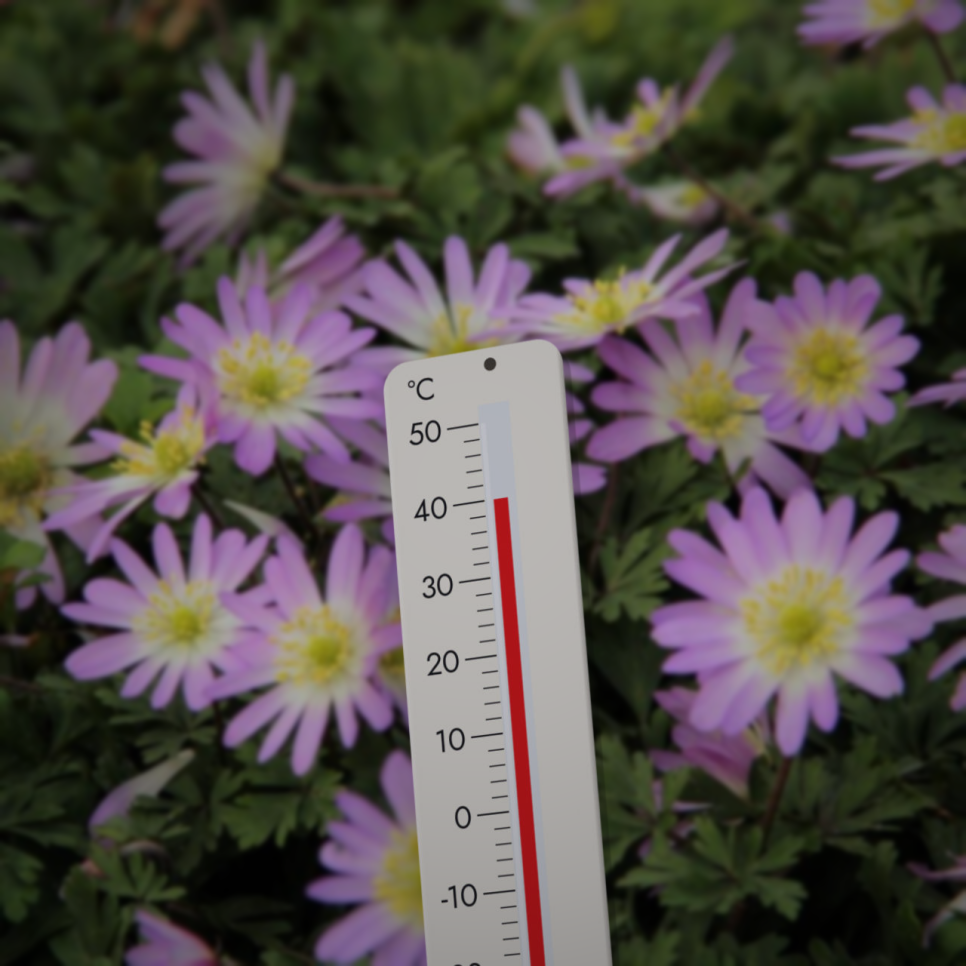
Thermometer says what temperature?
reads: 40 °C
